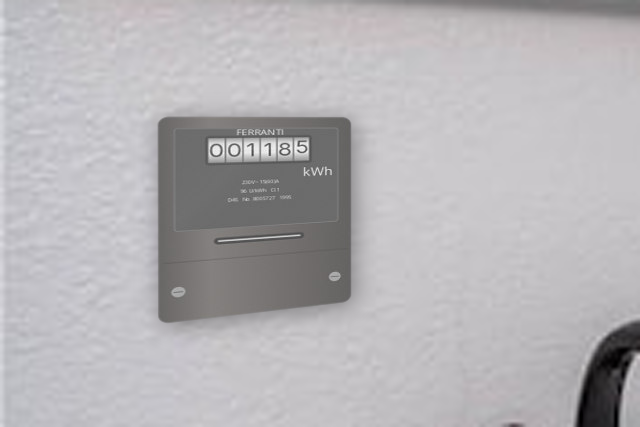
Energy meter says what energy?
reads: 1185 kWh
